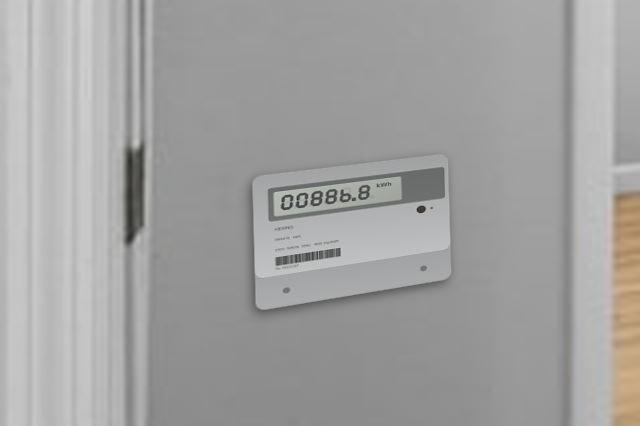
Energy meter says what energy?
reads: 886.8 kWh
